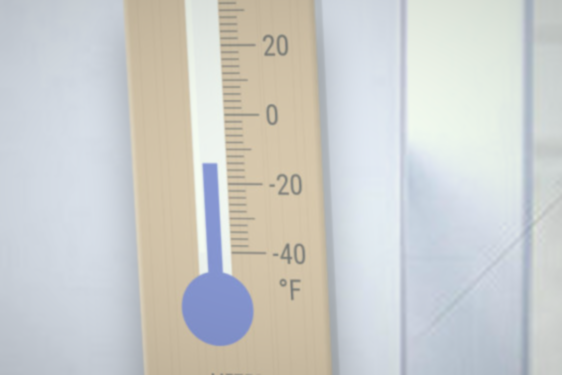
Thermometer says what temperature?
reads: -14 °F
